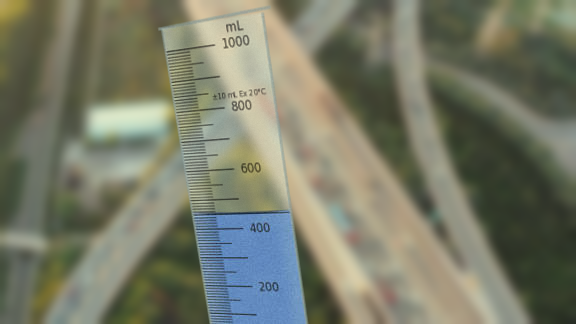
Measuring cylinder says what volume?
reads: 450 mL
